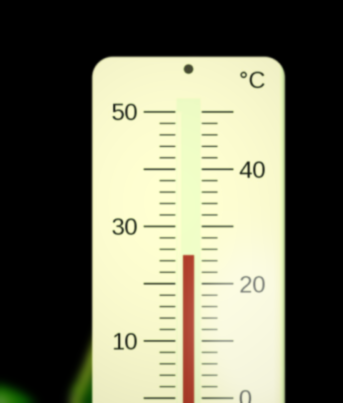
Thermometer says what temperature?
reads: 25 °C
